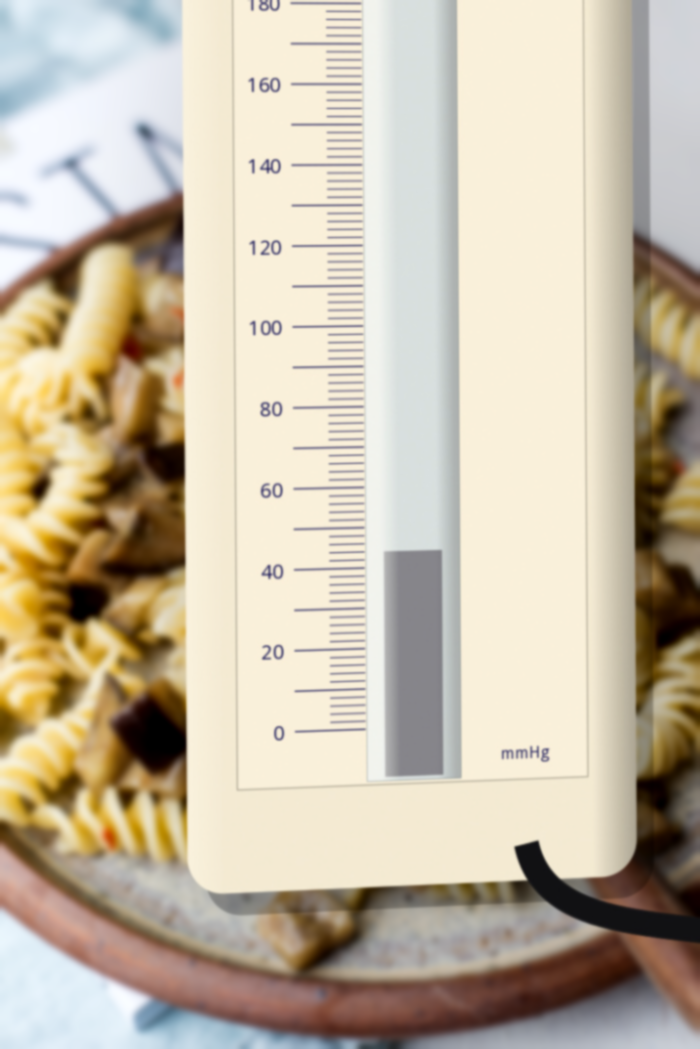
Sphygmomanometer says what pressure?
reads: 44 mmHg
